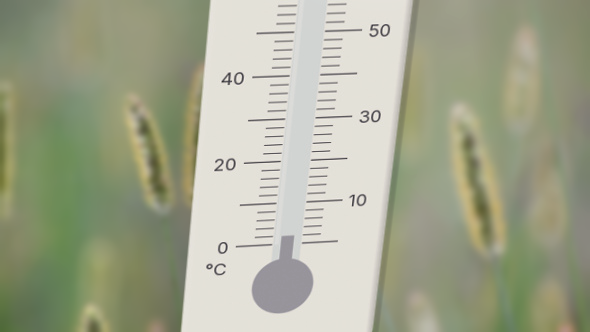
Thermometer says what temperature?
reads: 2 °C
